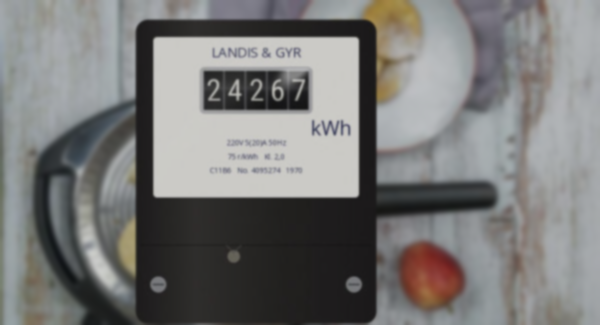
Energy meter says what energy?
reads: 24267 kWh
